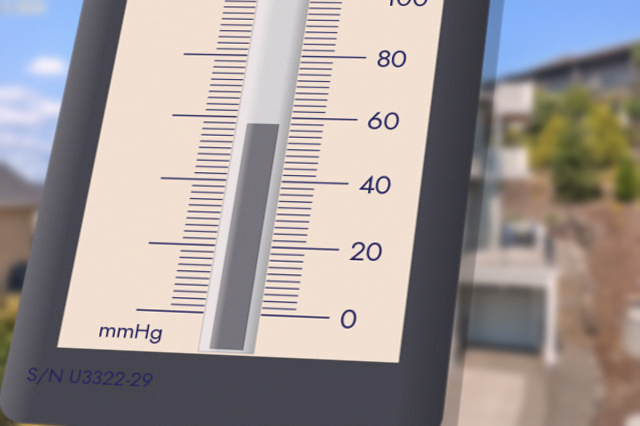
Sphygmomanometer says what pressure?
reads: 58 mmHg
